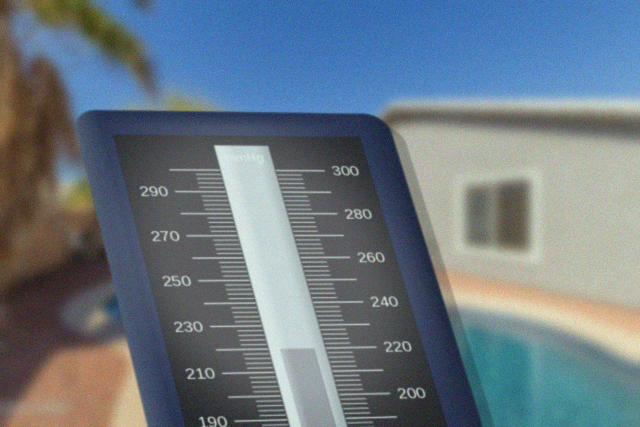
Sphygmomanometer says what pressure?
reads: 220 mmHg
